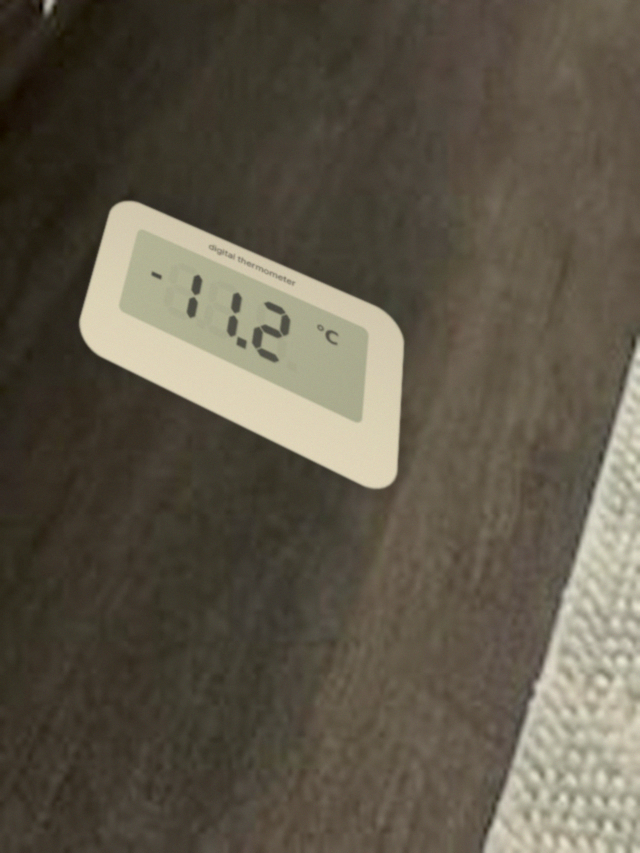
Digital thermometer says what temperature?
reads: -11.2 °C
